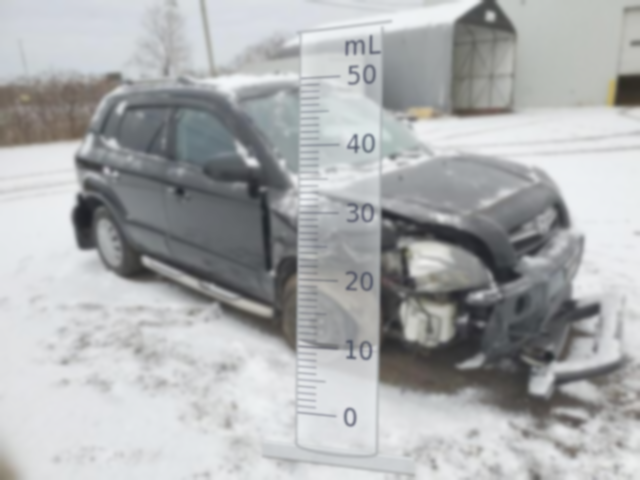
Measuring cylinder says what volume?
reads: 10 mL
